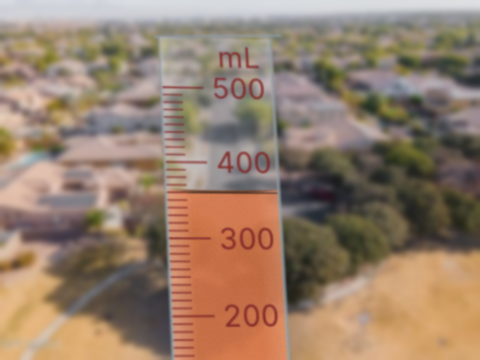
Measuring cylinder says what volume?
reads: 360 mL
